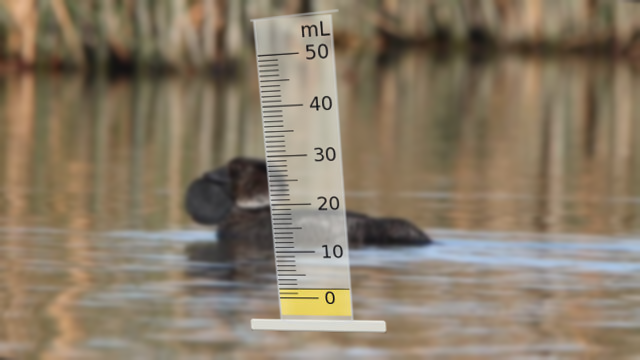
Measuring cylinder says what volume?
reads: 2 mL
